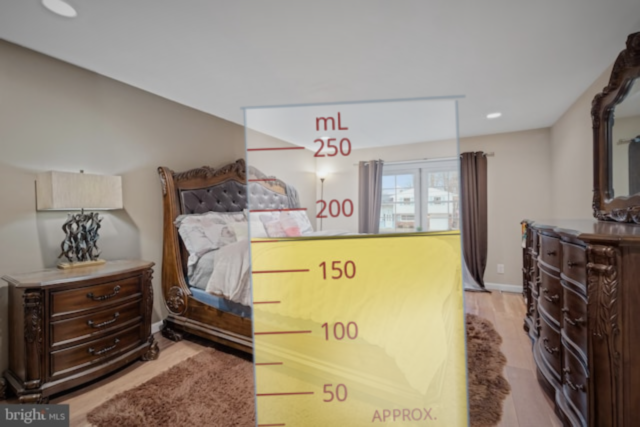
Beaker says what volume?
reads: 175 mL
